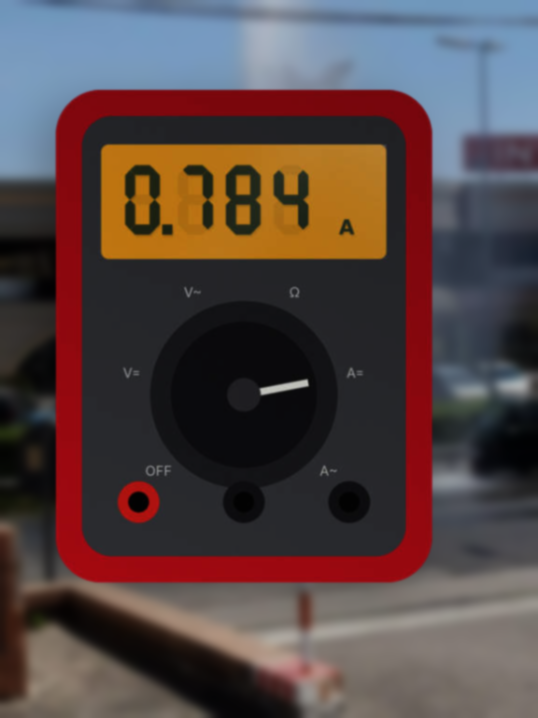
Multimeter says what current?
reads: 0.784 A
